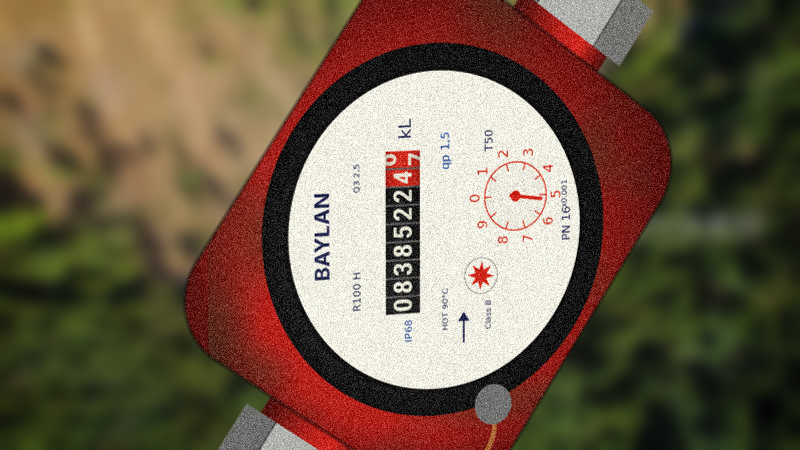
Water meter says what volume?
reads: 838522.465 kL
